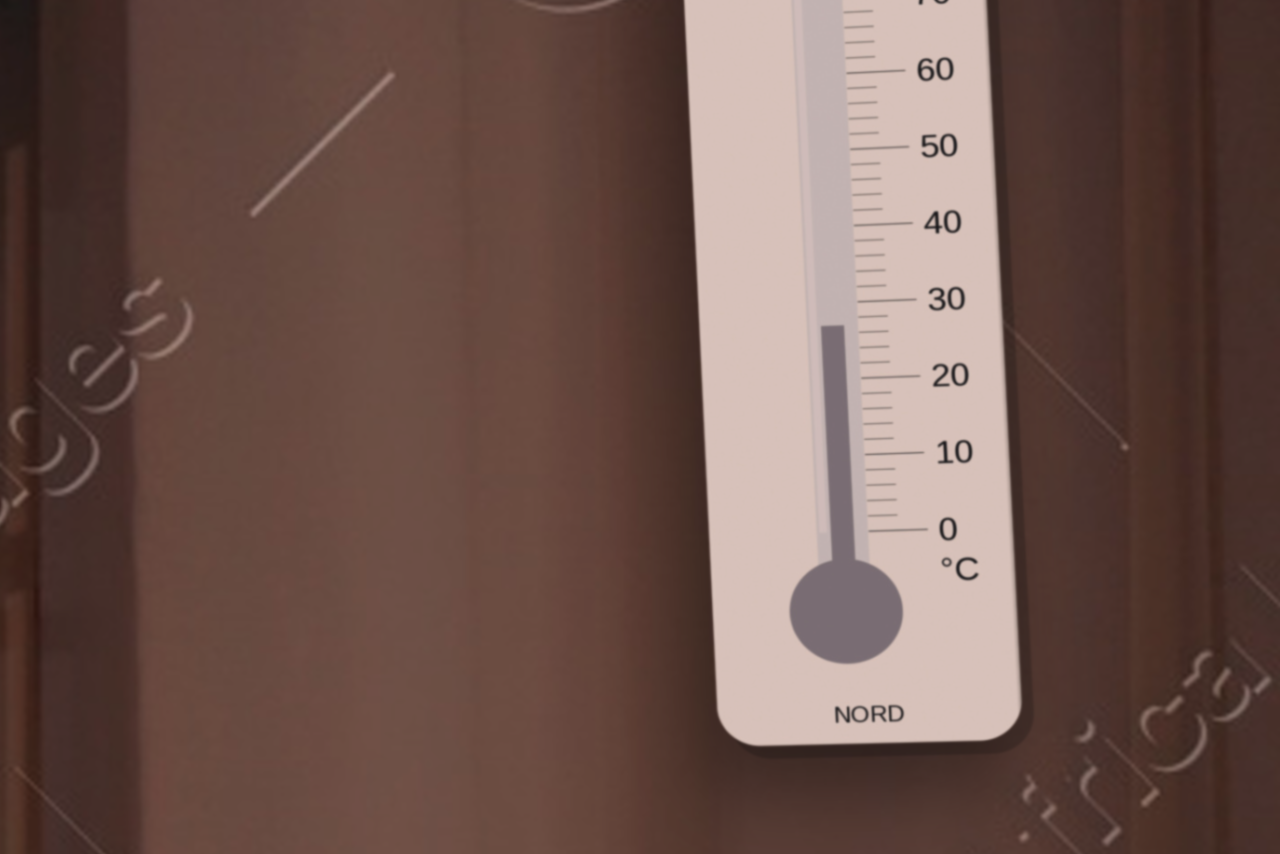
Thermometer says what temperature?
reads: 27 °C
